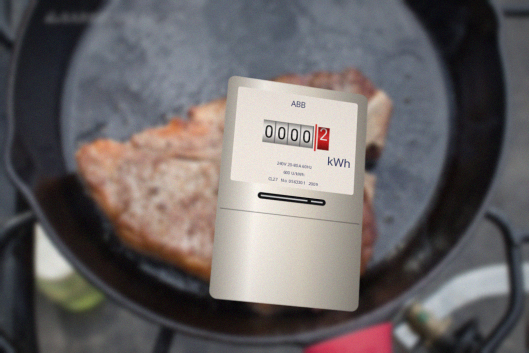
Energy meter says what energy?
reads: 0.2 kWh
